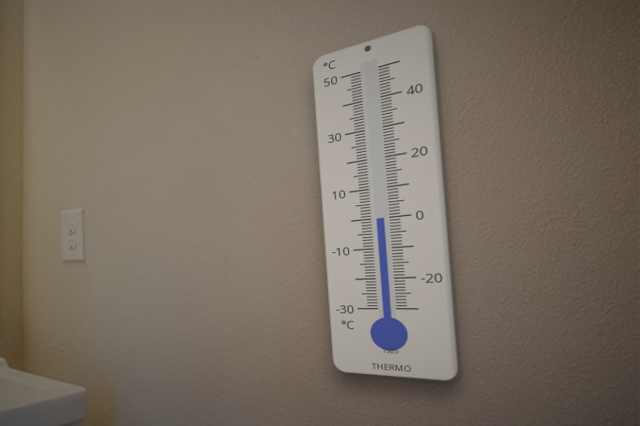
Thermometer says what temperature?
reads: 0 °C
